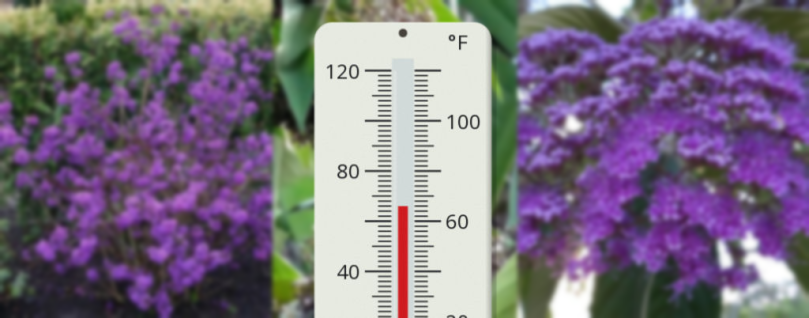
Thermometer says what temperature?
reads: 66 °F
